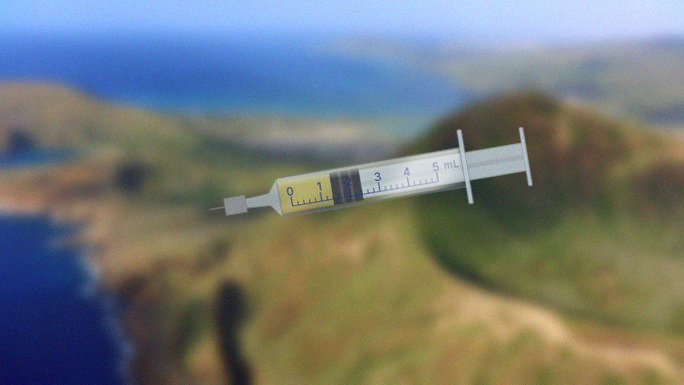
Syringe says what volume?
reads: 1.4 mL
